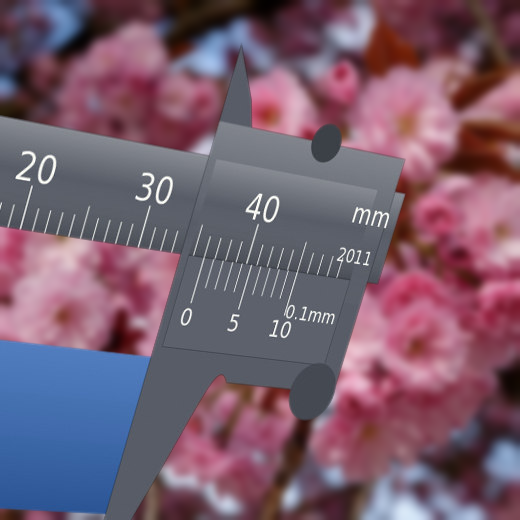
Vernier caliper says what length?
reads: 36.0 mm
